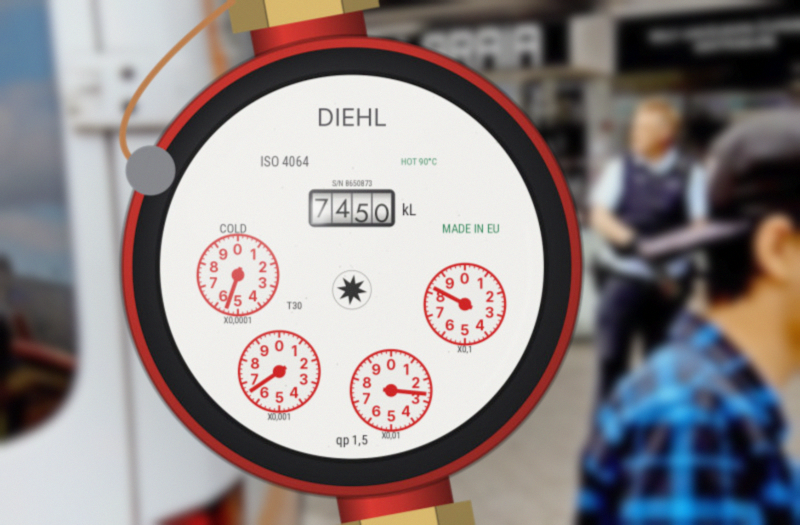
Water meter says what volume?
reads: 7449.8265 kL
